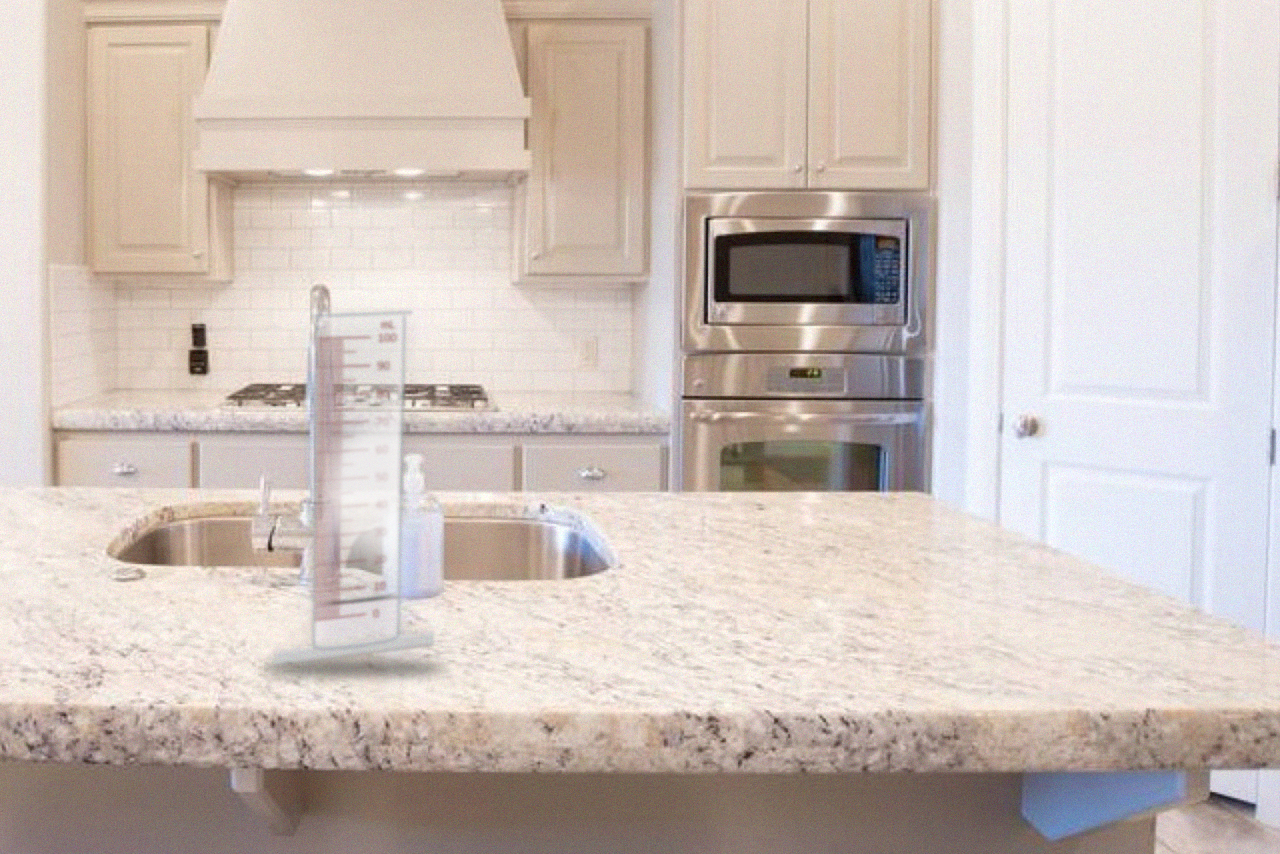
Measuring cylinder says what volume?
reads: 5 mL
